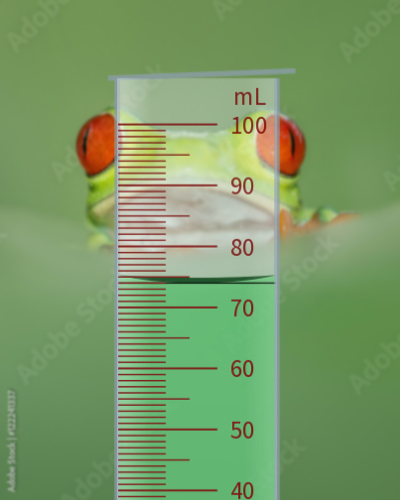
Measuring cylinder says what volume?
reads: 74 mL
